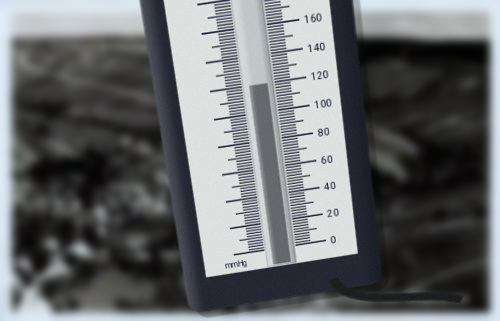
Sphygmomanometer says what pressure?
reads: 120 mmHg
